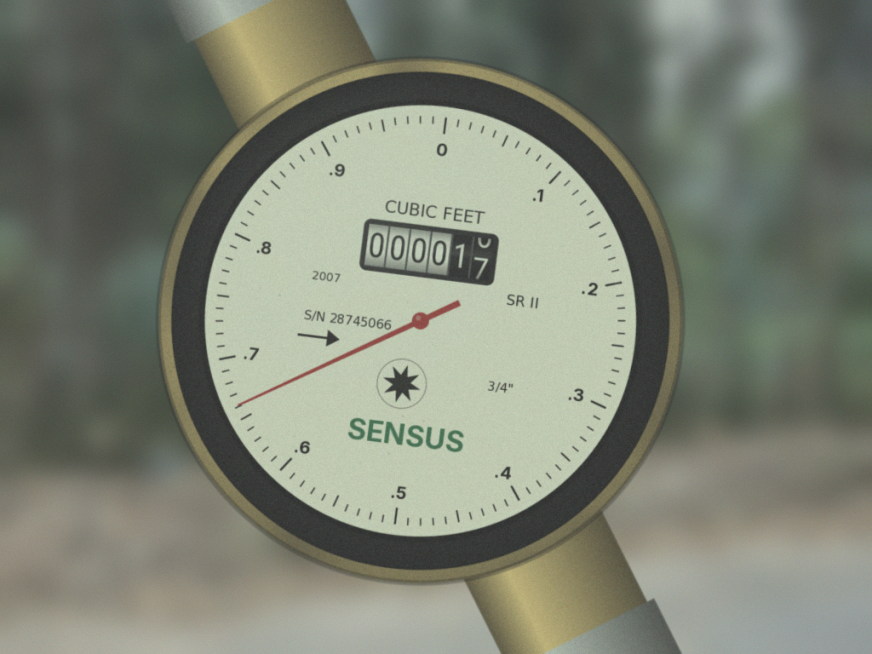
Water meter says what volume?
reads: 16.66 ft³
